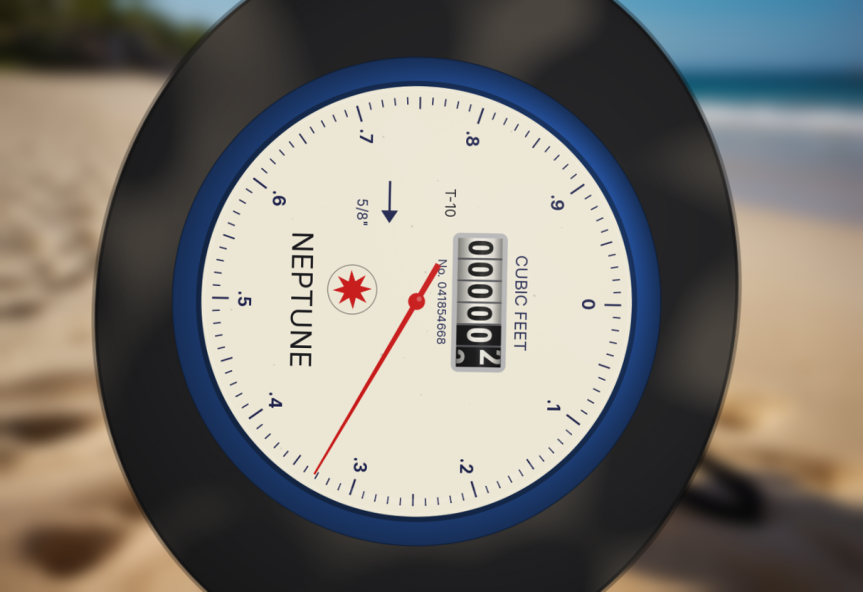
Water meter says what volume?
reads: 2.33 ft³
